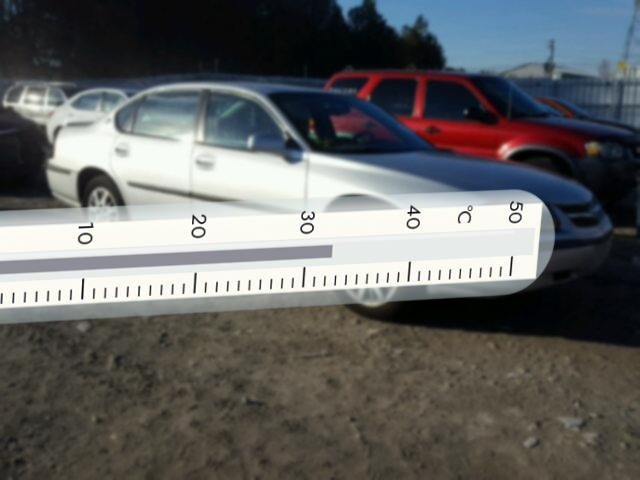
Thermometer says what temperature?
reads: 32.5 °C
